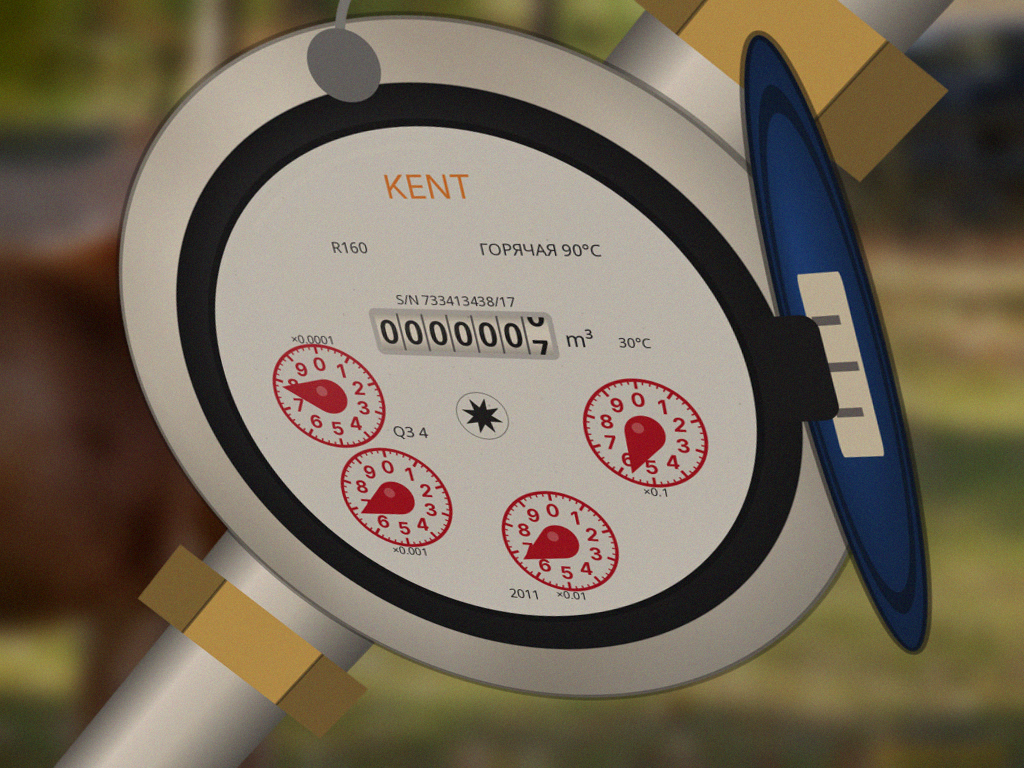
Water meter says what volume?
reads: 6.5667 m³
